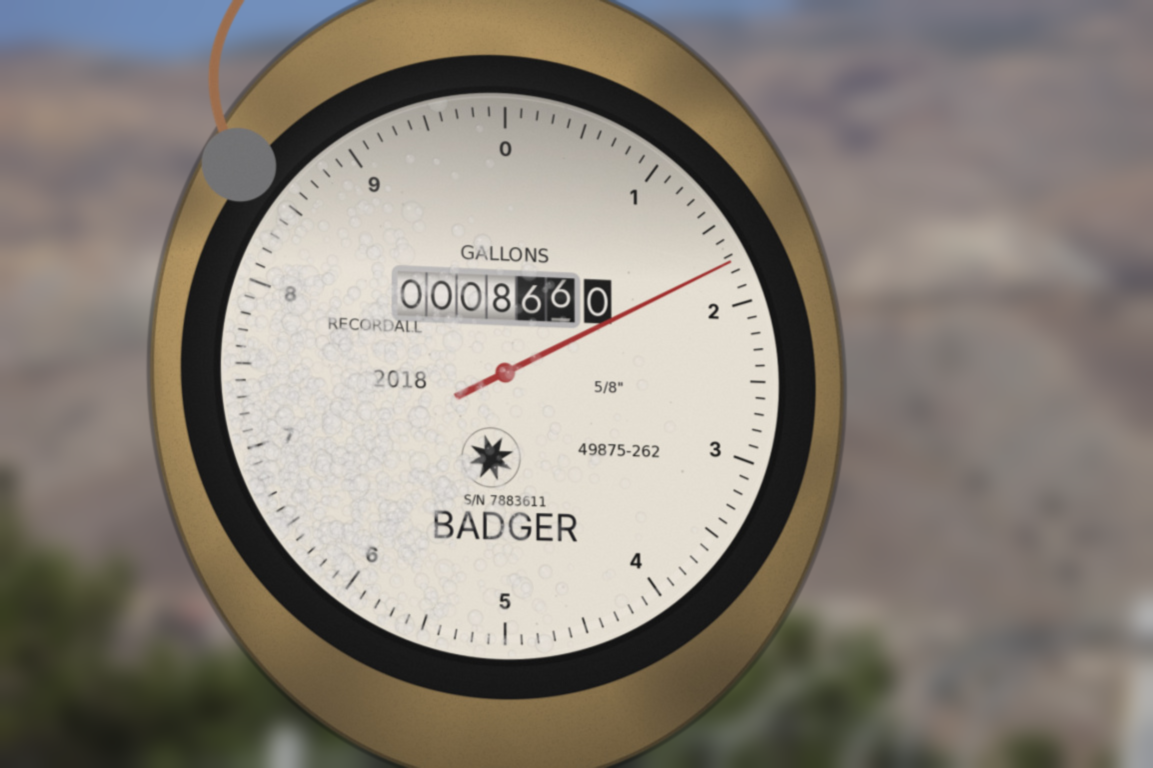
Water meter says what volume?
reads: 8661.7 gal
